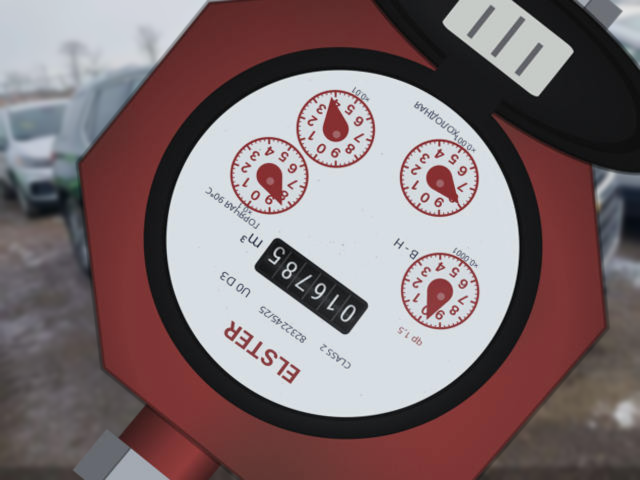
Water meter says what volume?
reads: 16784.8379 m³
